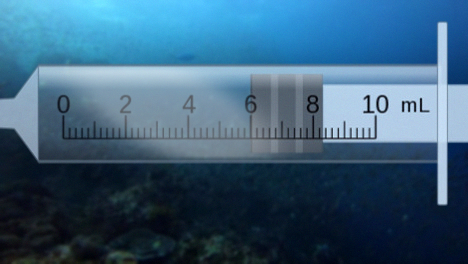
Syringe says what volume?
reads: 6 mL
